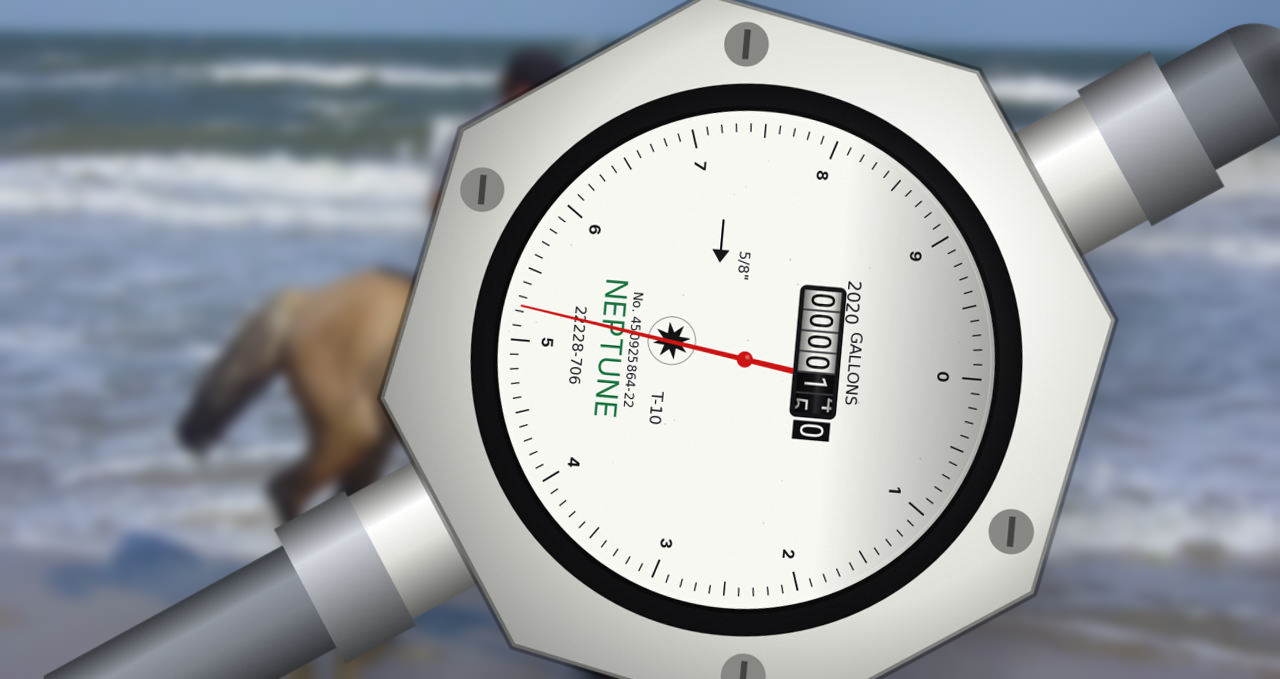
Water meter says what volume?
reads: 145.2 gal
